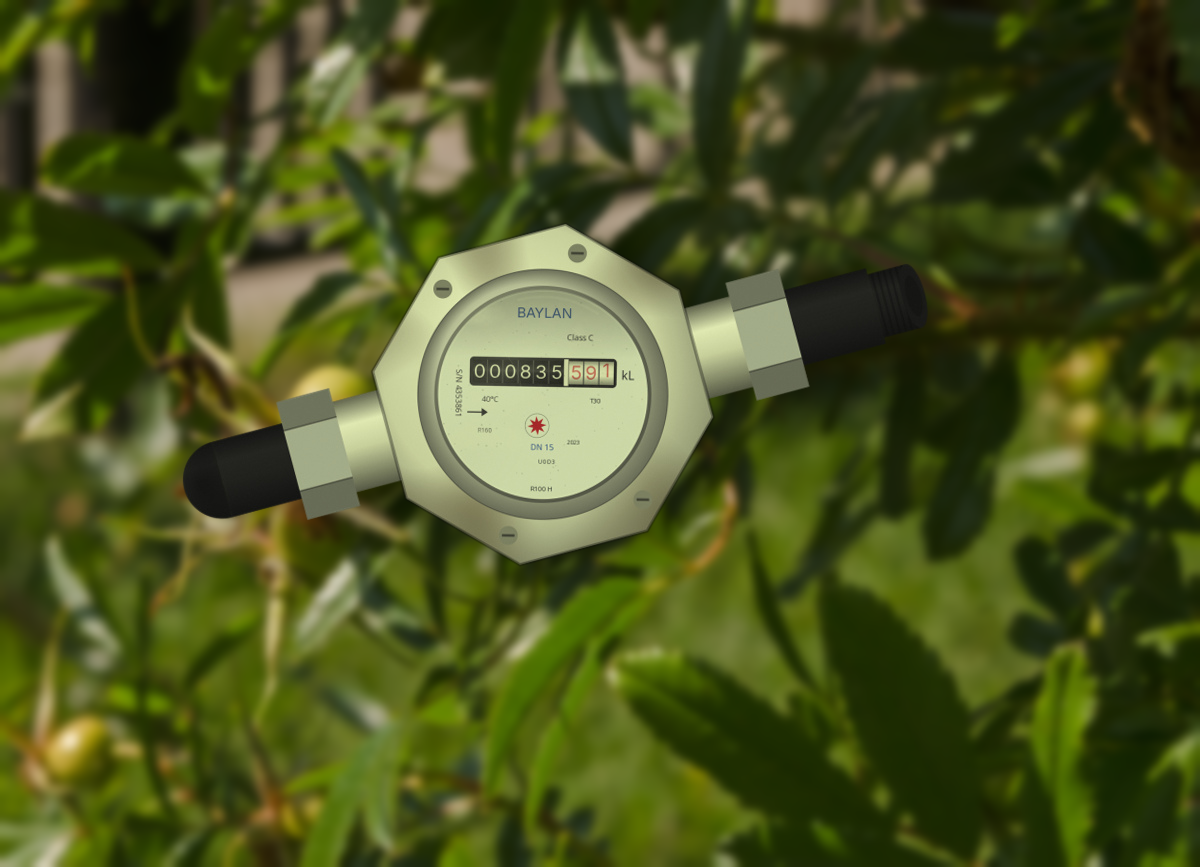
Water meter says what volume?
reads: 835.591 kL
